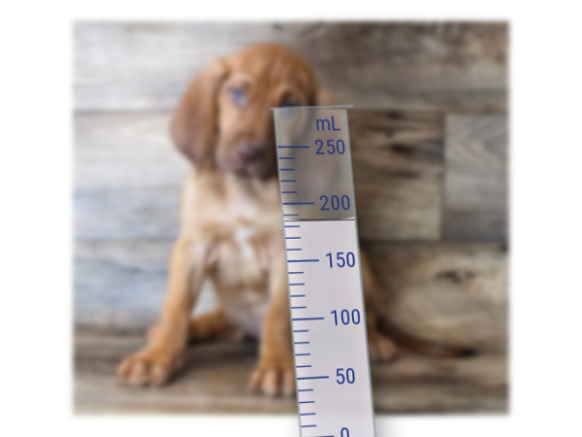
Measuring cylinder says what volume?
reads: 185 mL
